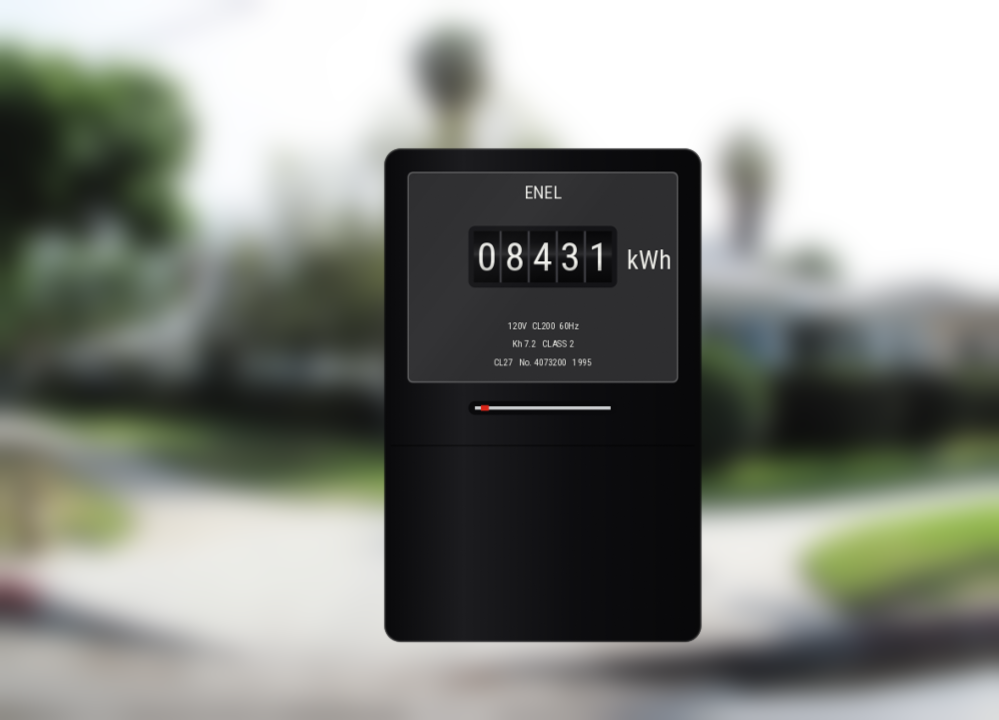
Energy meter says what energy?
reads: 8431 kWh
